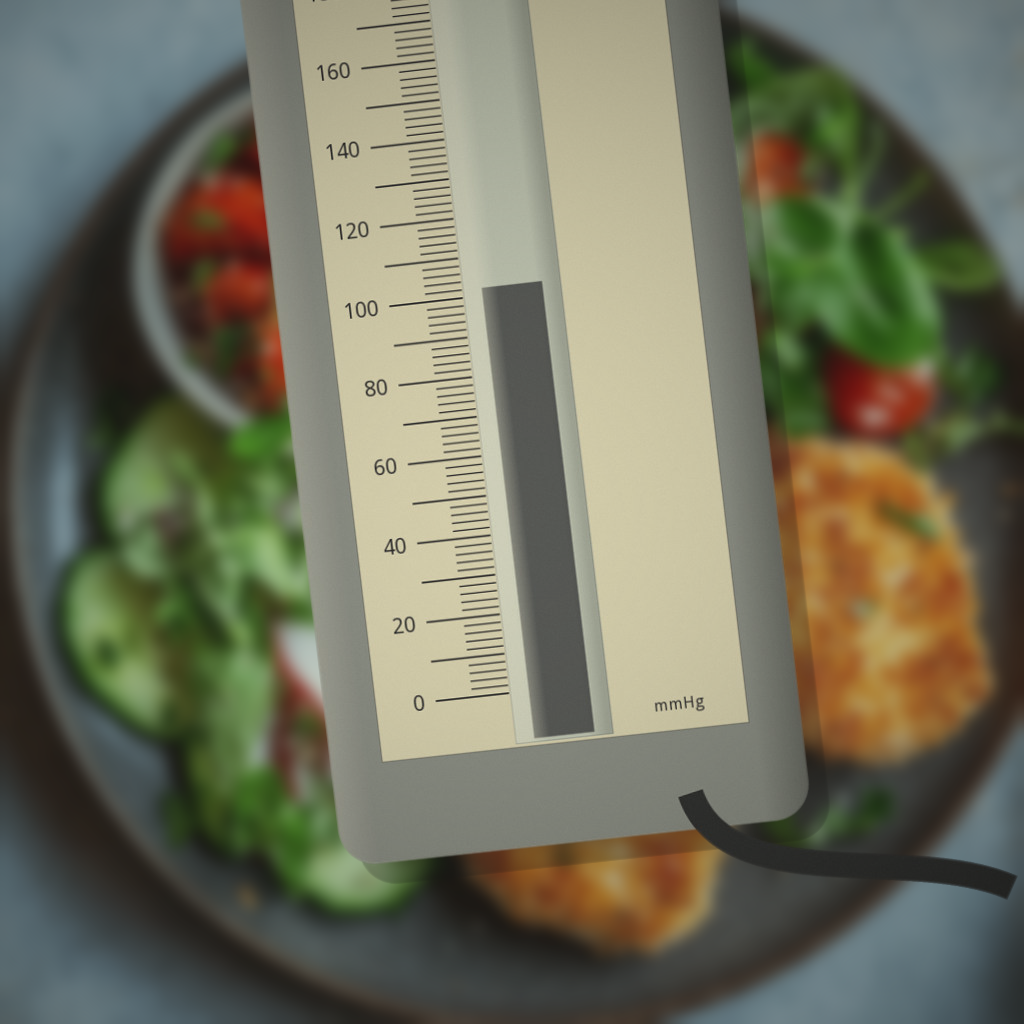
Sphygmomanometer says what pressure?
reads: 102 mmHg
